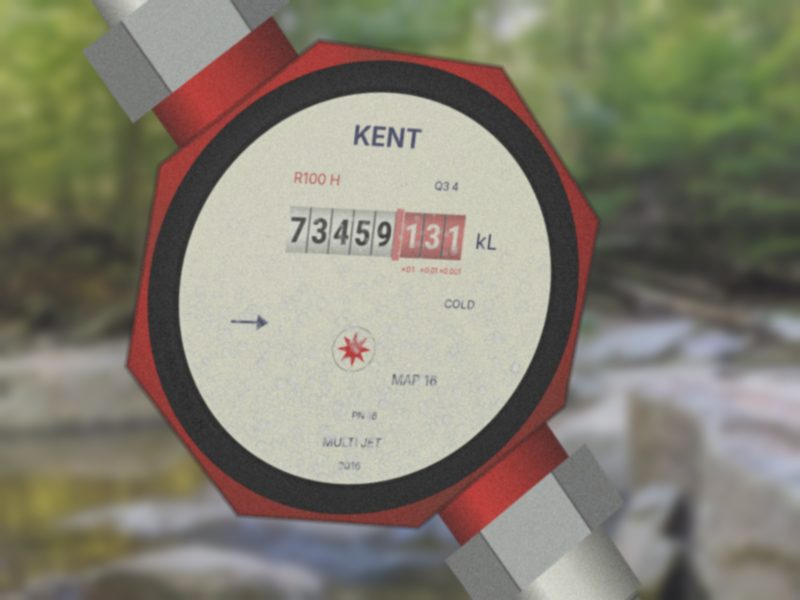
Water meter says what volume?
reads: 73459.131 kL
